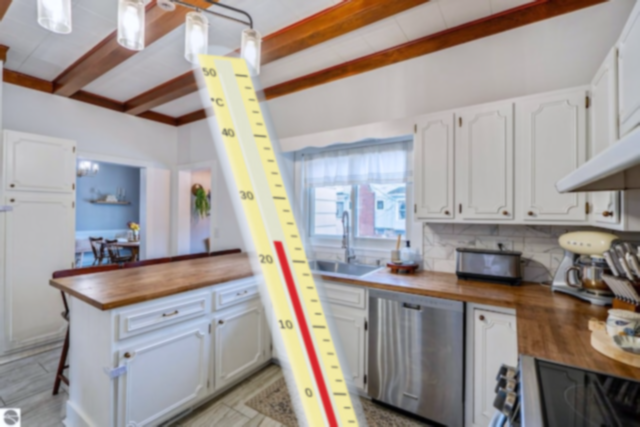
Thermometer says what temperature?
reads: 23 °C
